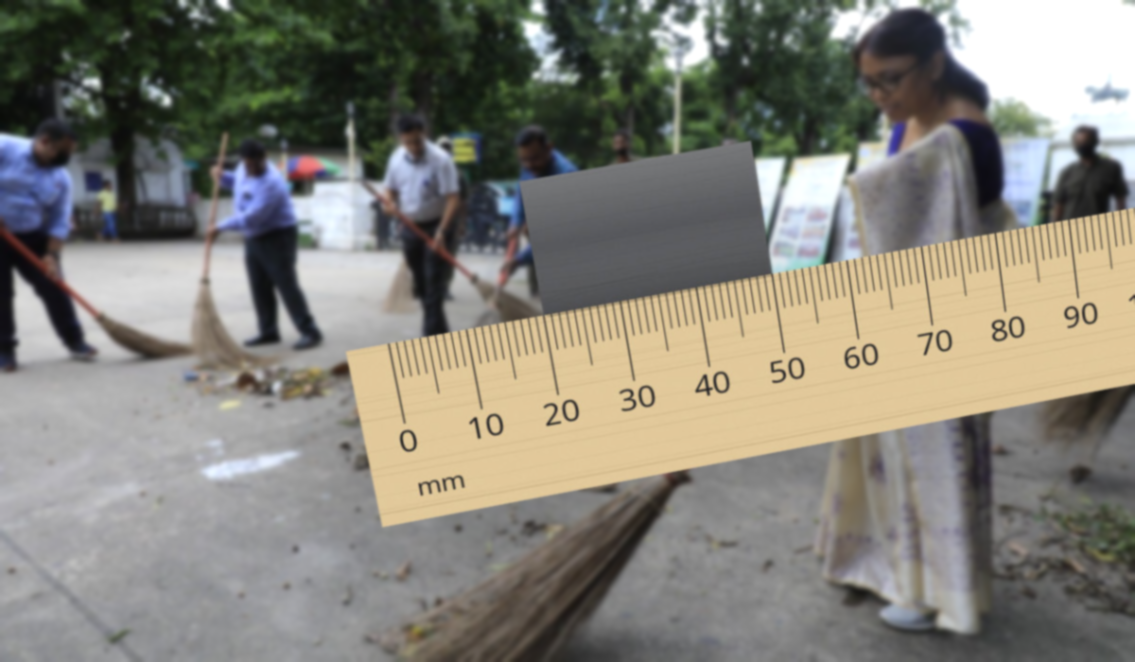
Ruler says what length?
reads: 30 mm
